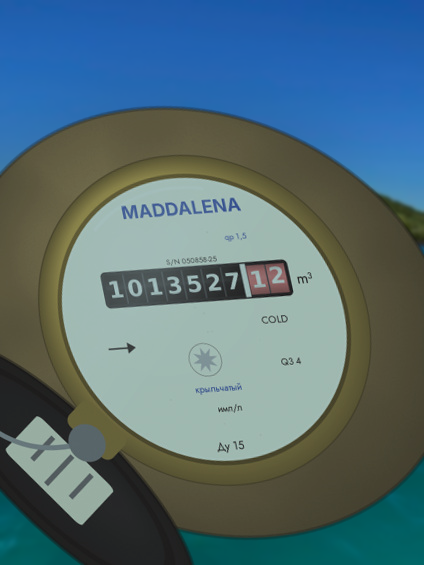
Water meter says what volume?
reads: 1013527.12 m³
